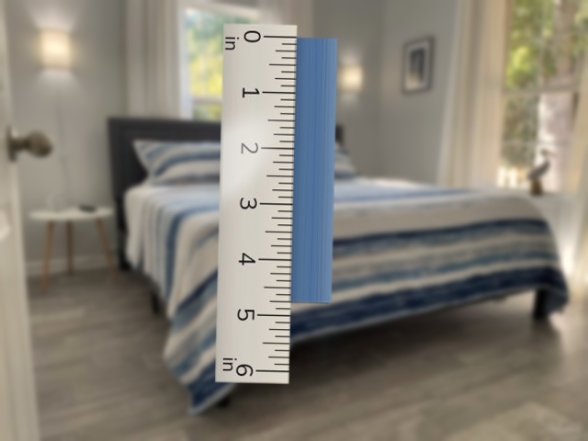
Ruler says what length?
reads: 4.75 in
